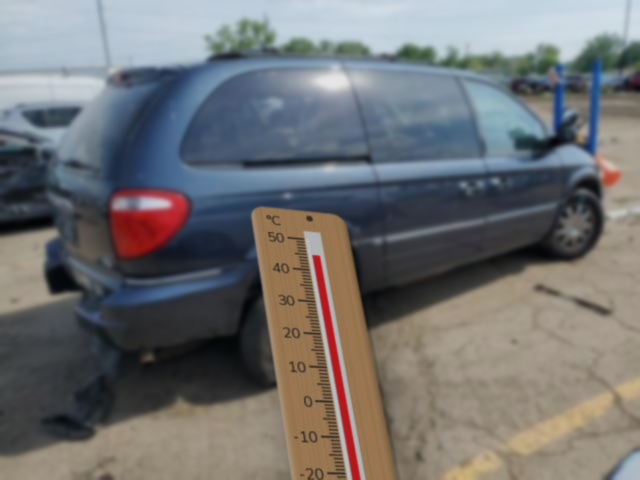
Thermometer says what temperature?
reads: 45 °C
